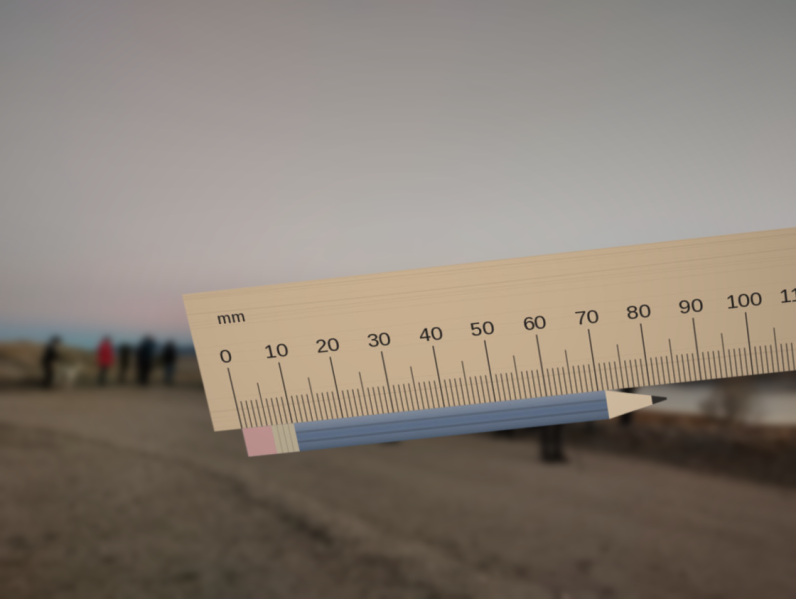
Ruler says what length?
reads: 83 mm
